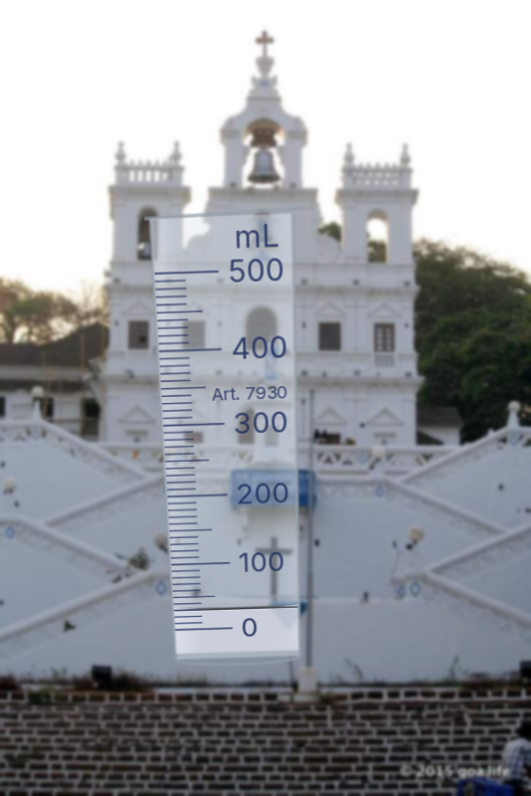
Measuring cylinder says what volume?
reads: 30 mL
